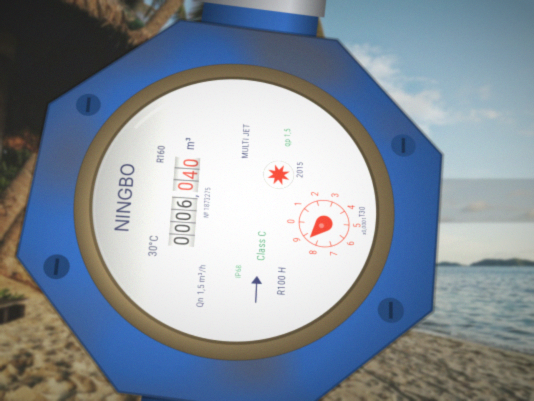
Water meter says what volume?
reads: 6.0398 m³
